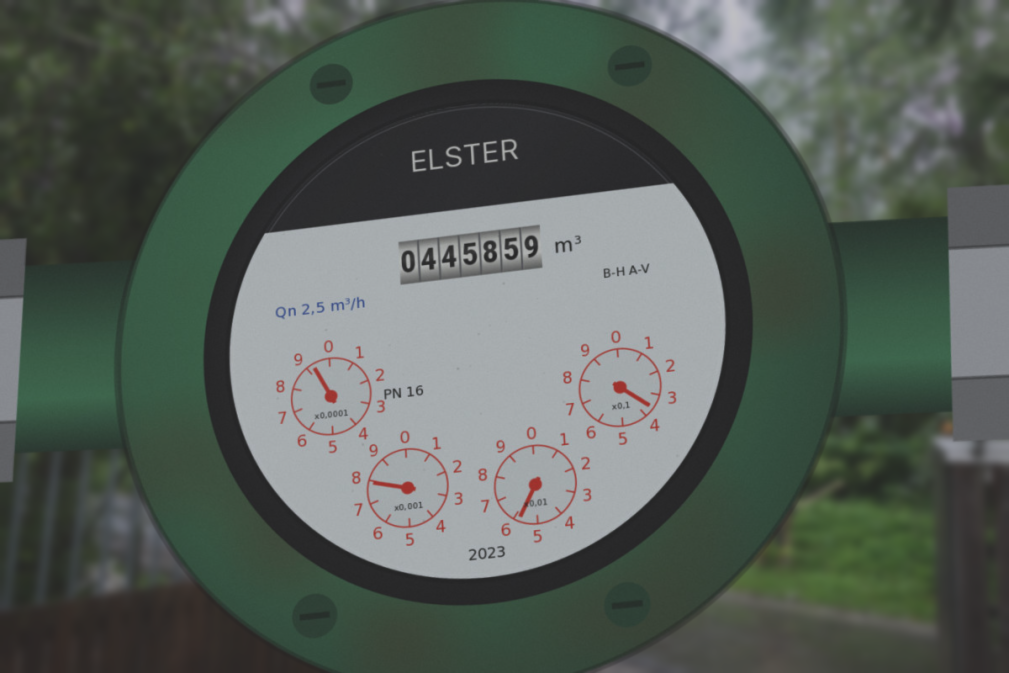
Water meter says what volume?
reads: 445859.3579 m³
